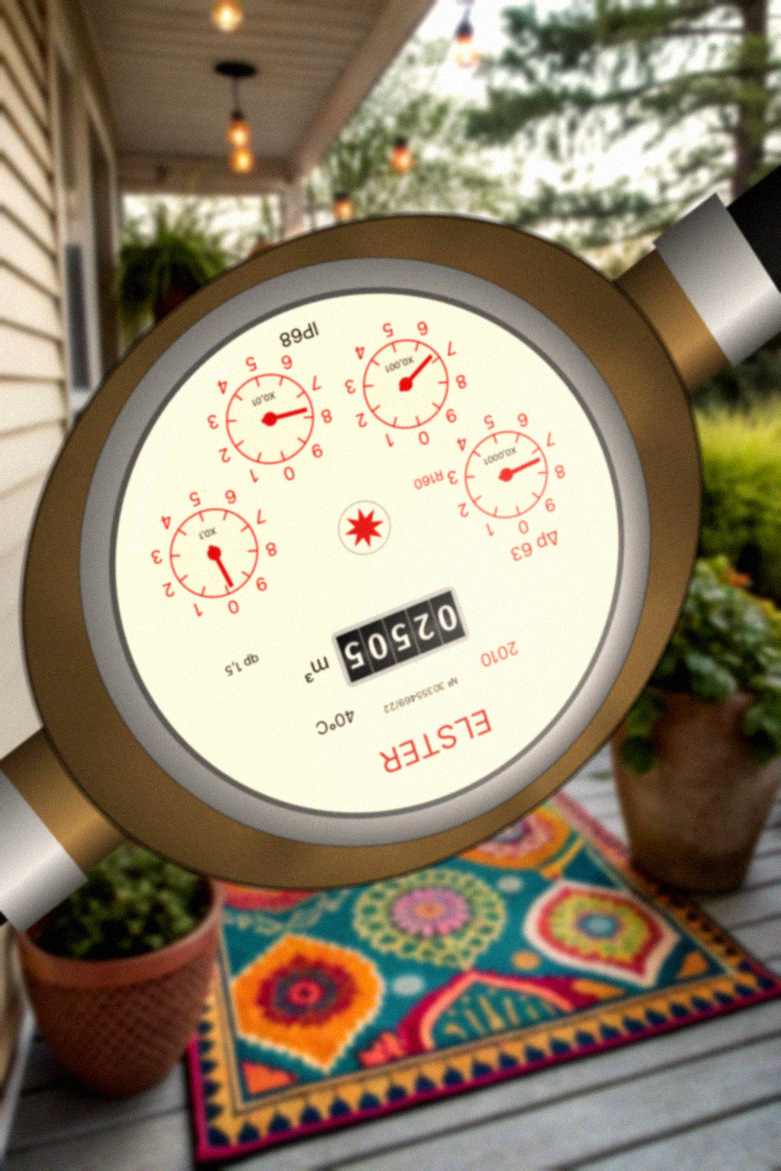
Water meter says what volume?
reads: 2504.9767 m³
